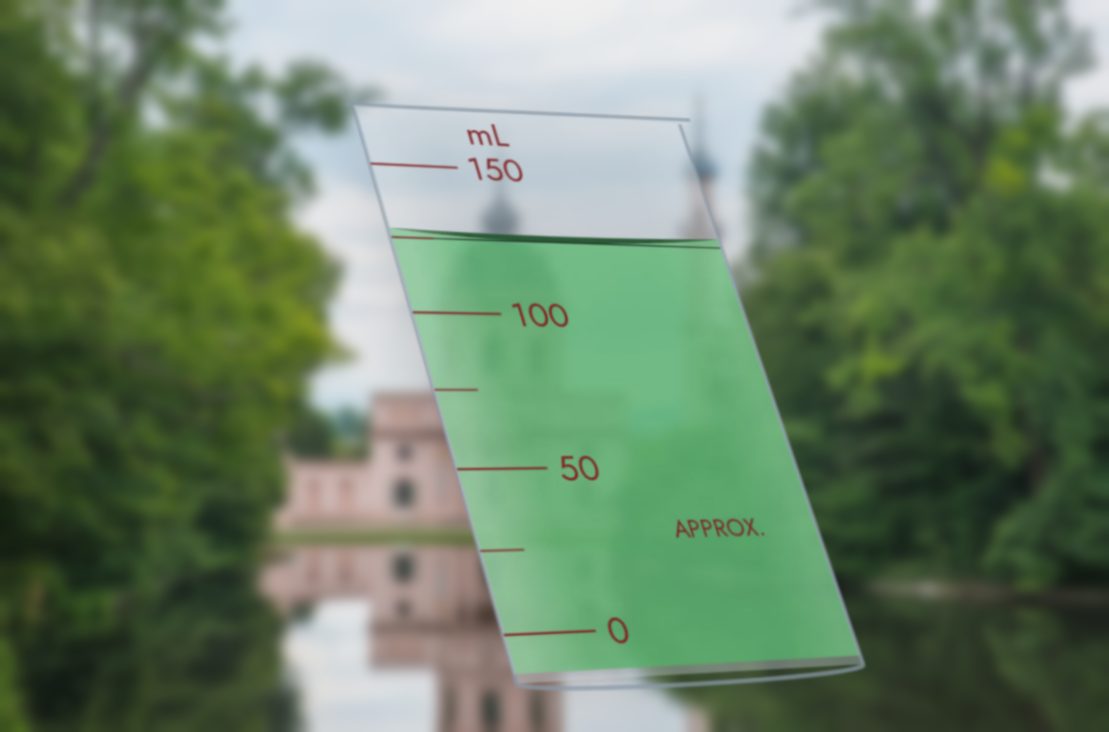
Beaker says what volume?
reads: 125 mL
